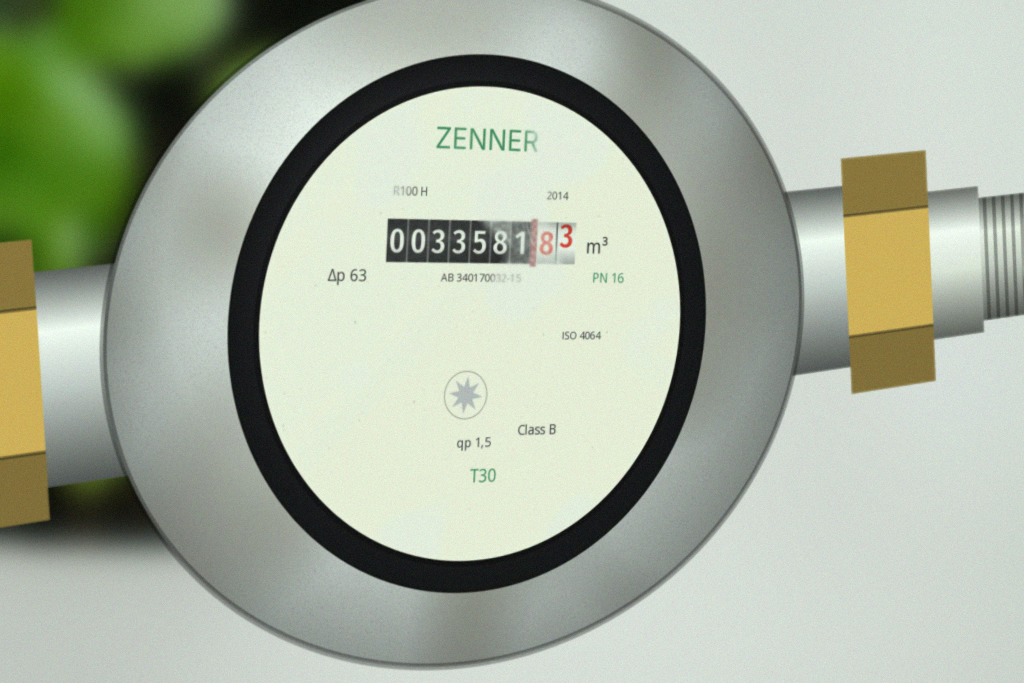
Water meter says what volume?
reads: 33581.83 m³
